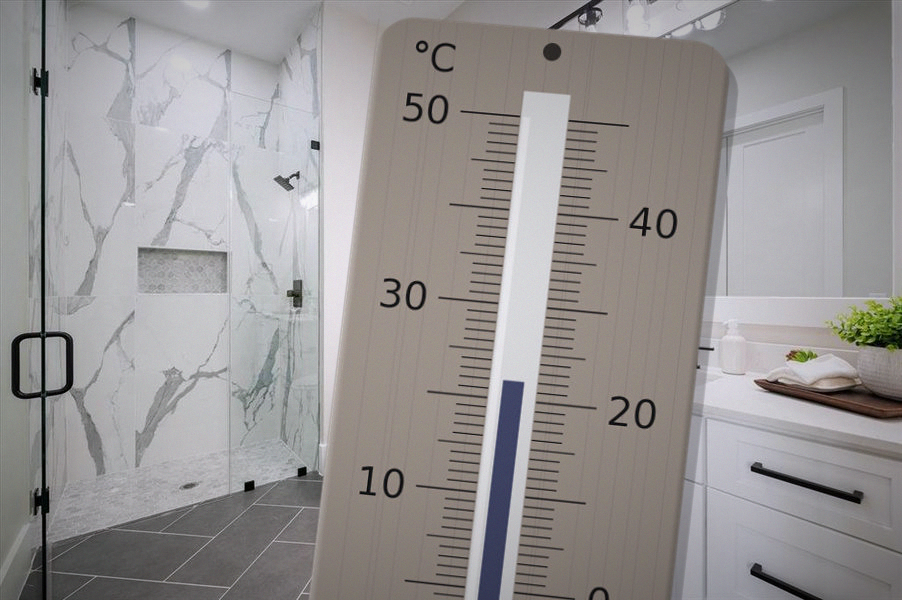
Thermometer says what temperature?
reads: 22 °C
